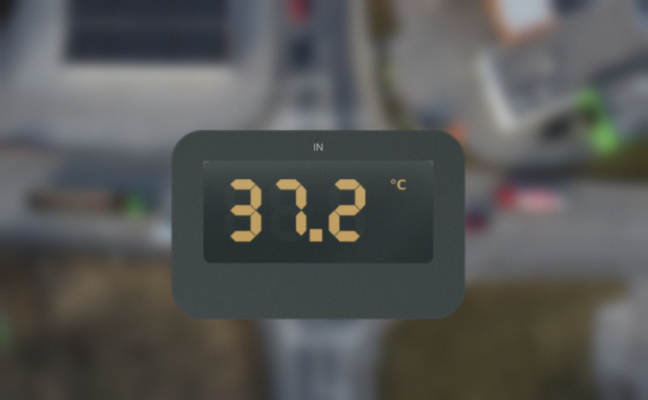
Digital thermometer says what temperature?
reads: 37.2 °C
